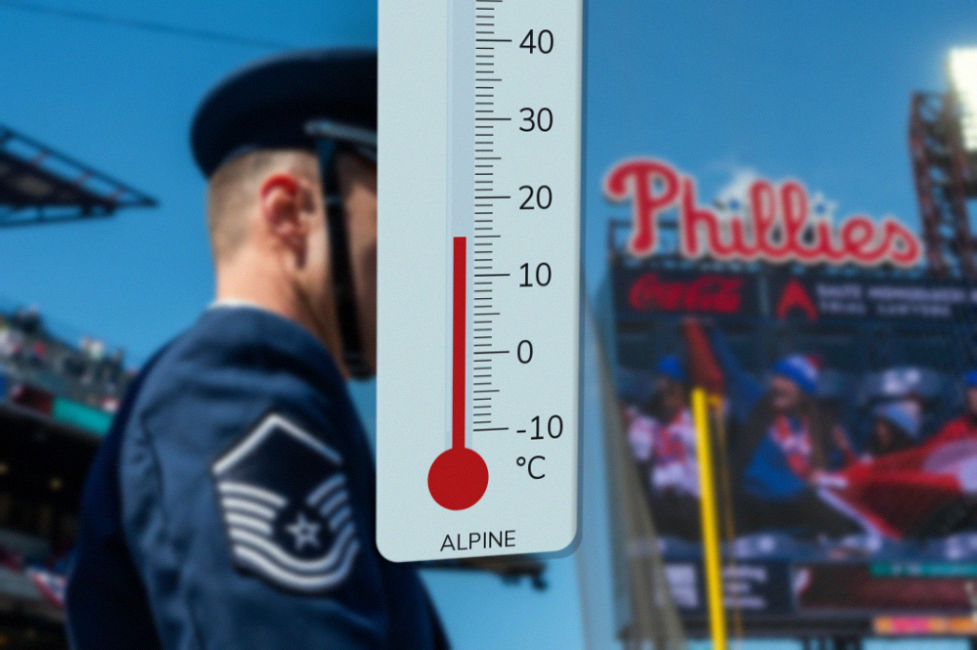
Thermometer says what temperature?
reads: 15 °C
